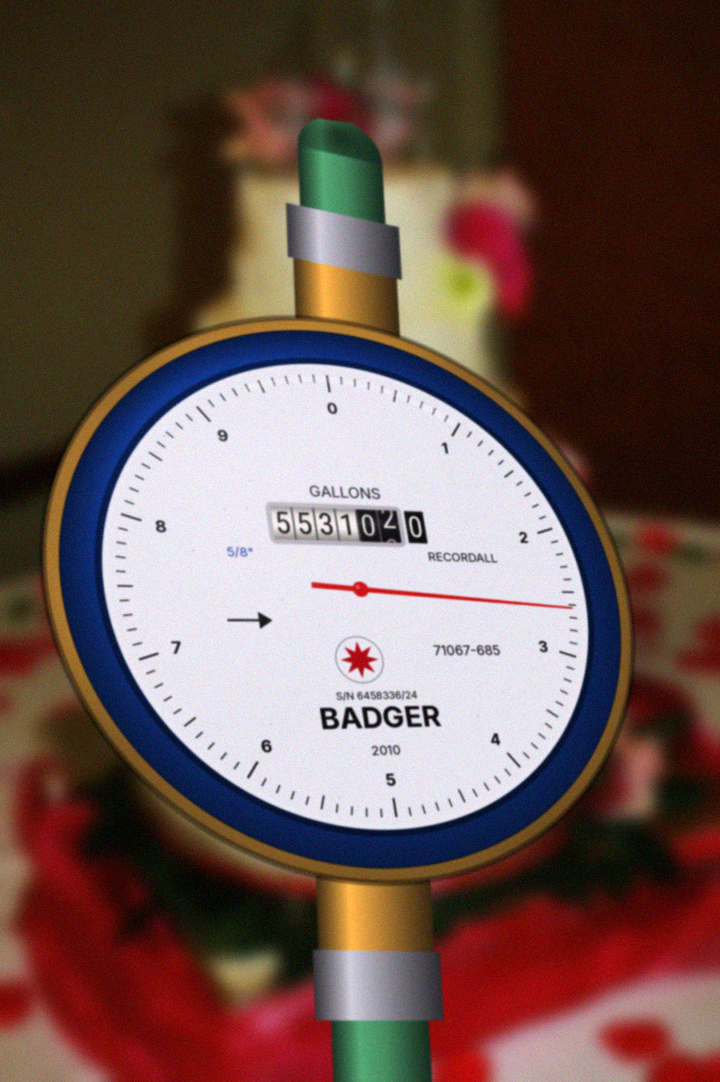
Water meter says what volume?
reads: 5531022.6 gal
